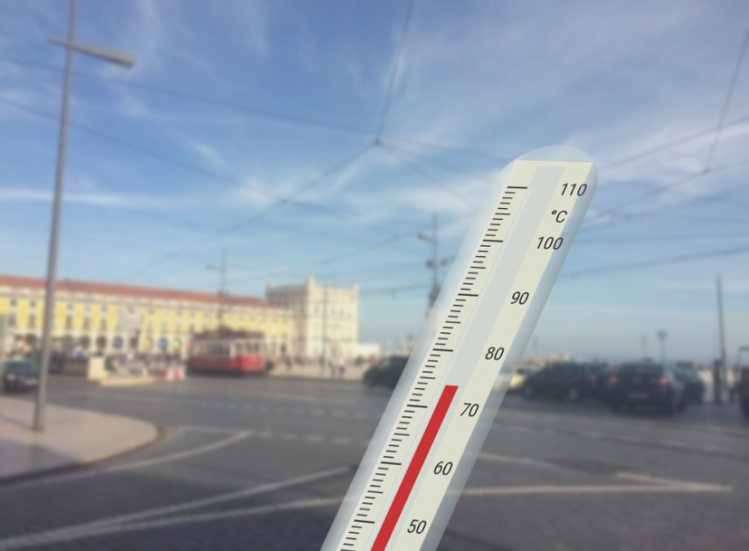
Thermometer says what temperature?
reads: 74 °C
